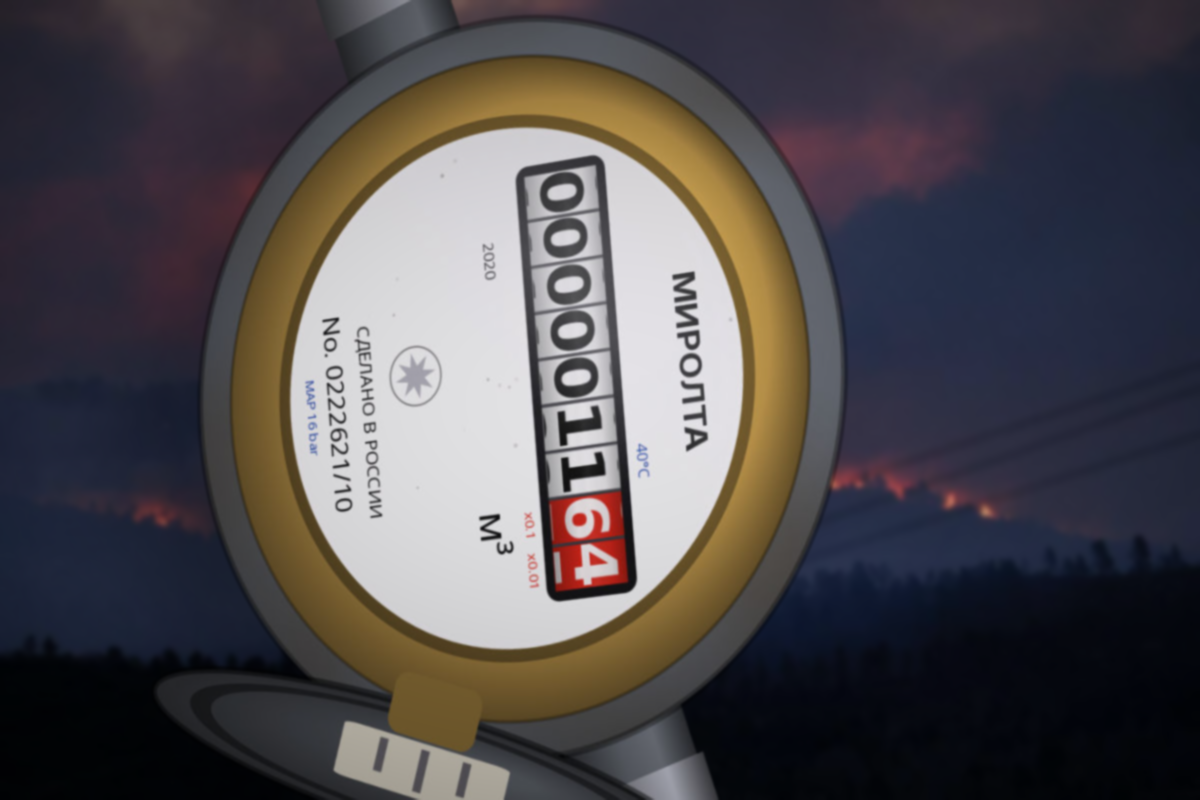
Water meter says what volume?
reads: 11.64 m³
